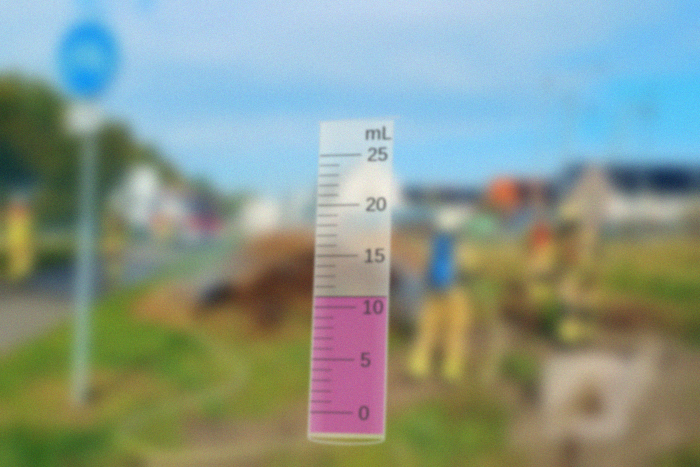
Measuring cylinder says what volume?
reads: 11 mL
